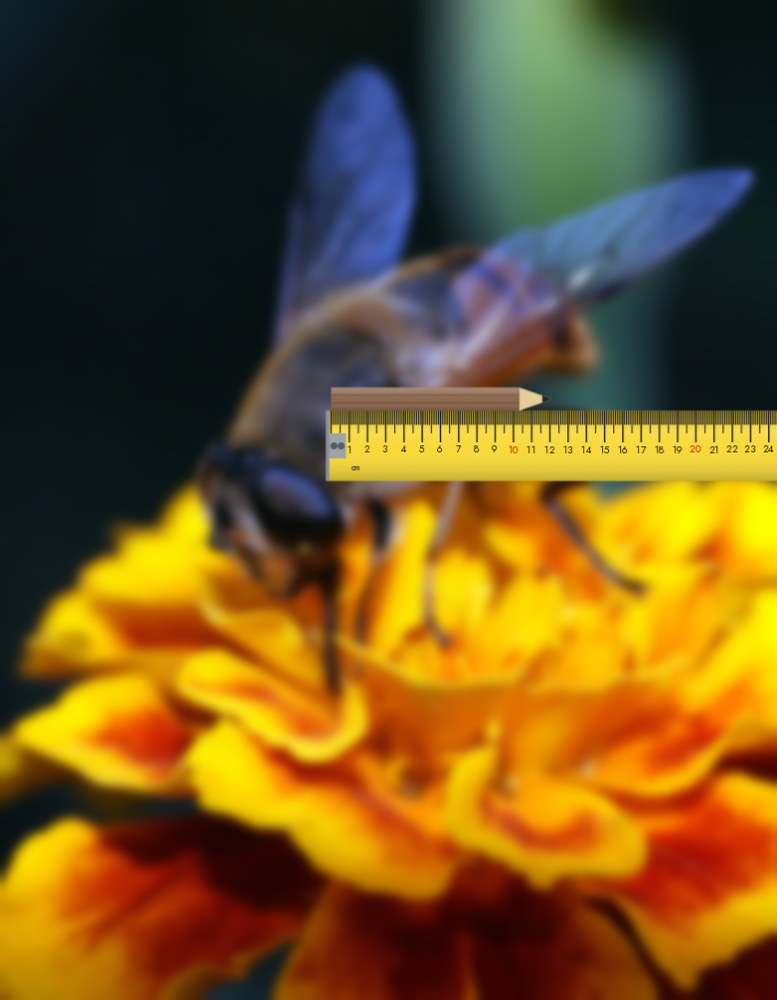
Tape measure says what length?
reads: 12 cm
